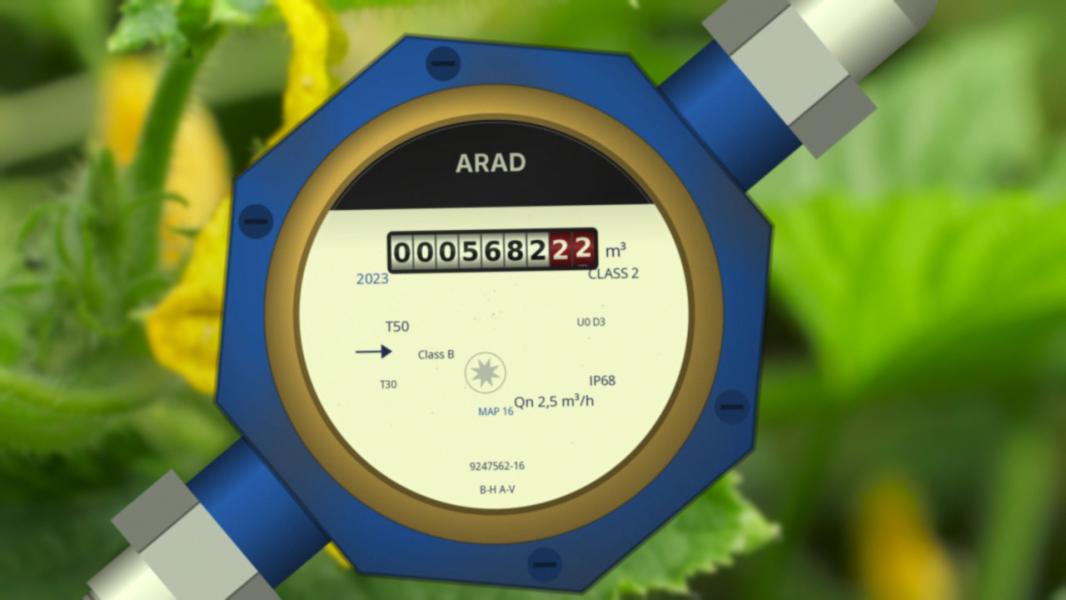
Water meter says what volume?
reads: 5682.22 m³
